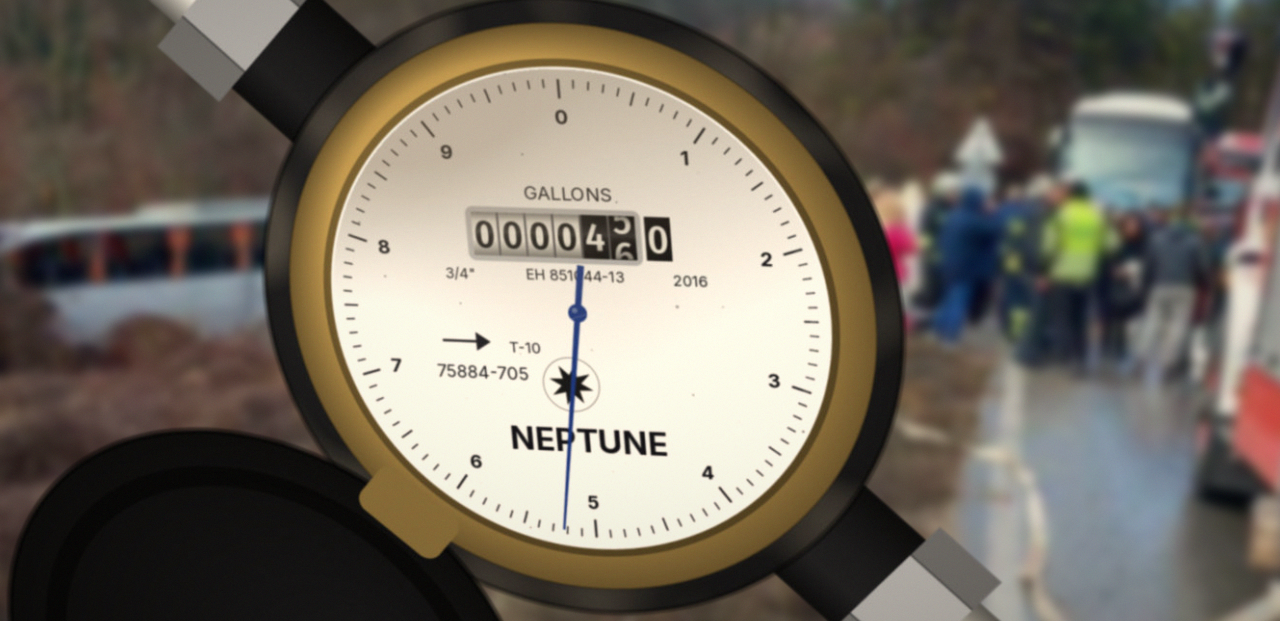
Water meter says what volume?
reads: 455.2 gal
